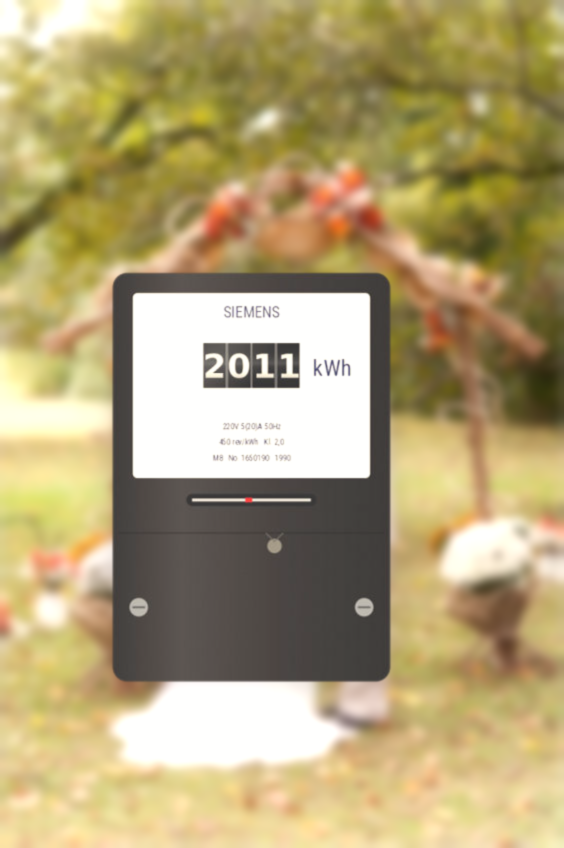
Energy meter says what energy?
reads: 2011 kWh
